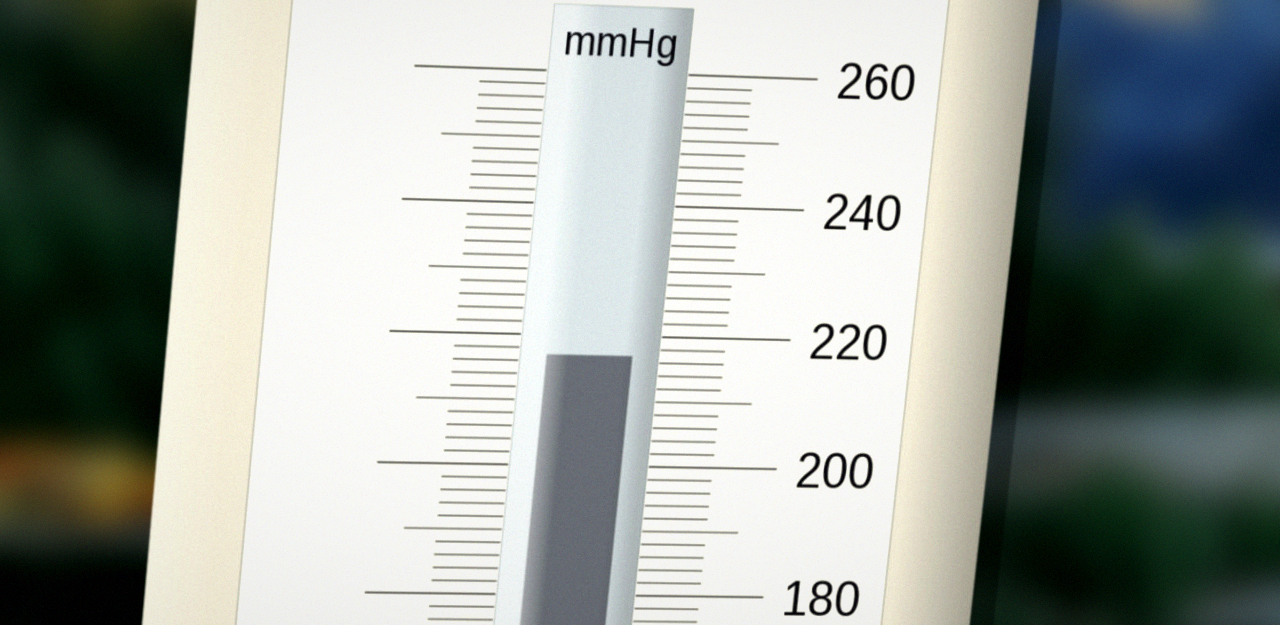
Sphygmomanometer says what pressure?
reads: 217 mmHg
